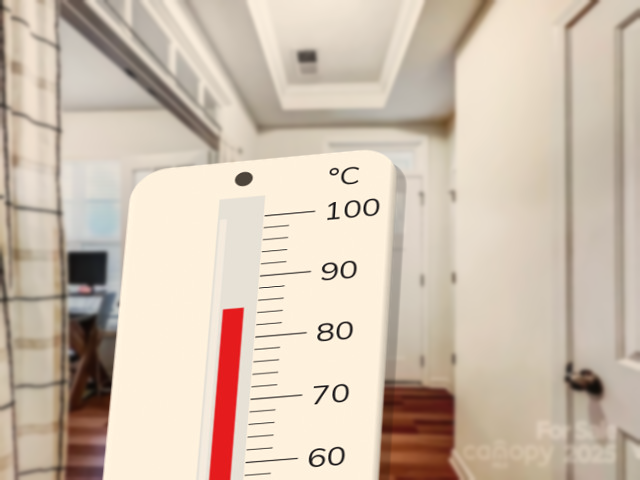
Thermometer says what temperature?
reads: 85 °C
